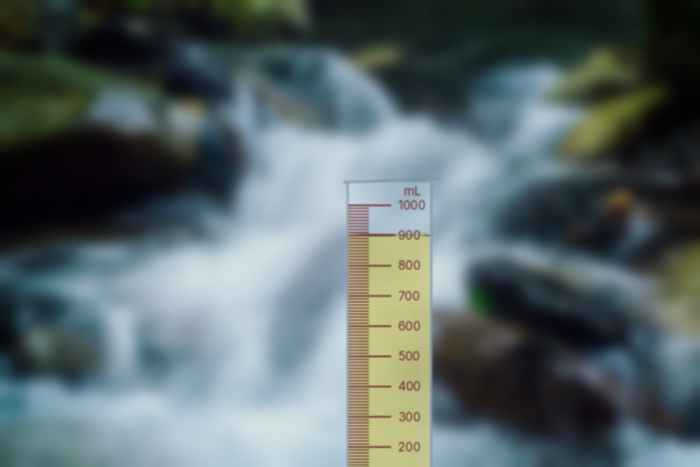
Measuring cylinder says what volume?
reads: 900 mL
